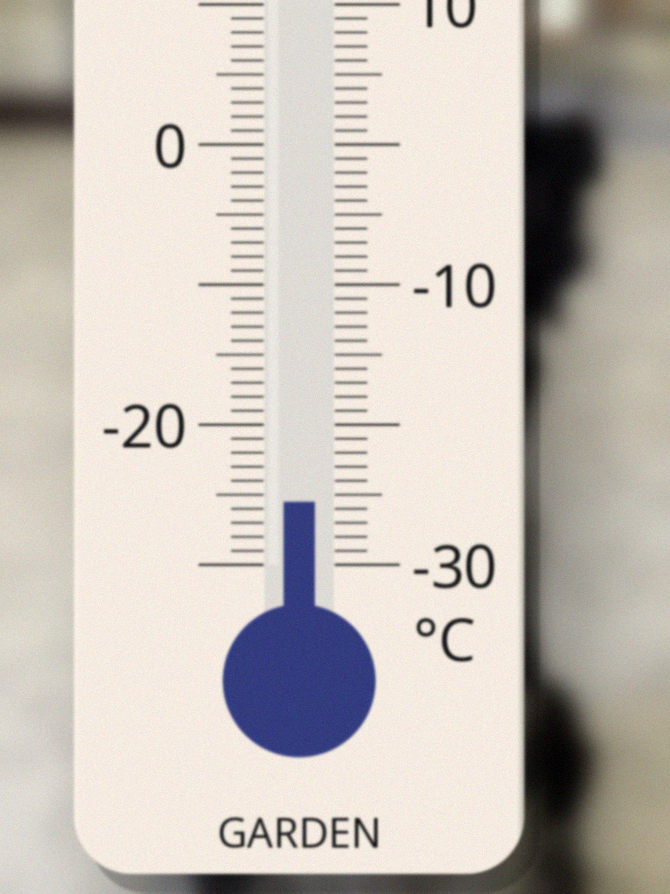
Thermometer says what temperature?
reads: -25.5 °C
